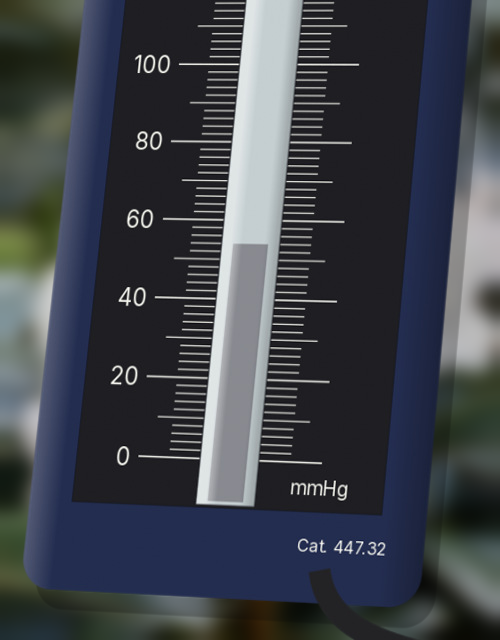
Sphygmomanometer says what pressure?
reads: 54 mmHg
